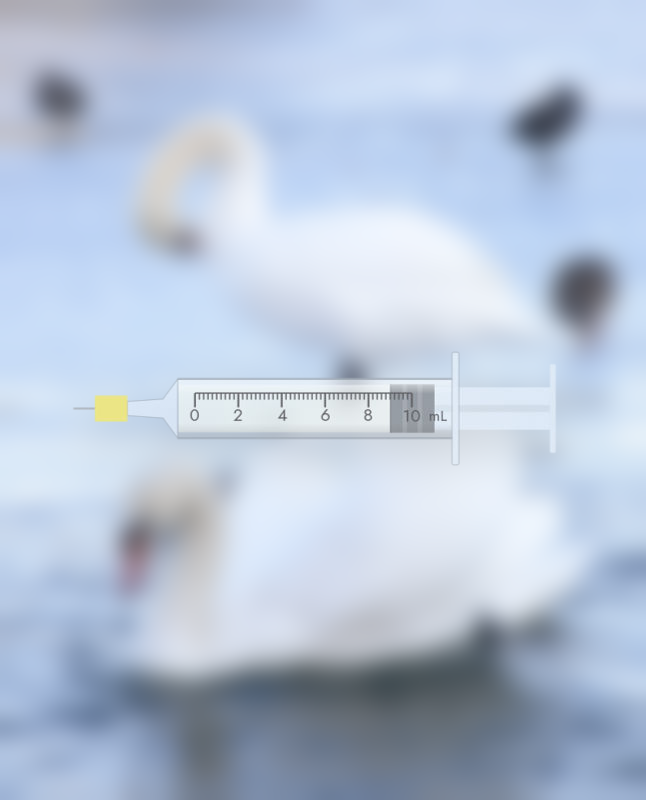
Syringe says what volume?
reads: 9 mL
